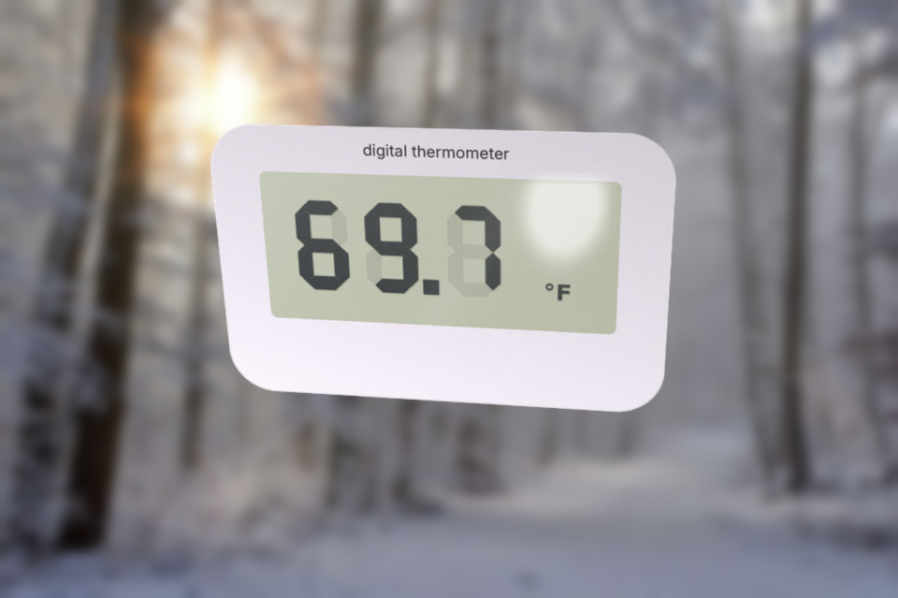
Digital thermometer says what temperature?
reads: 69.7 °F
